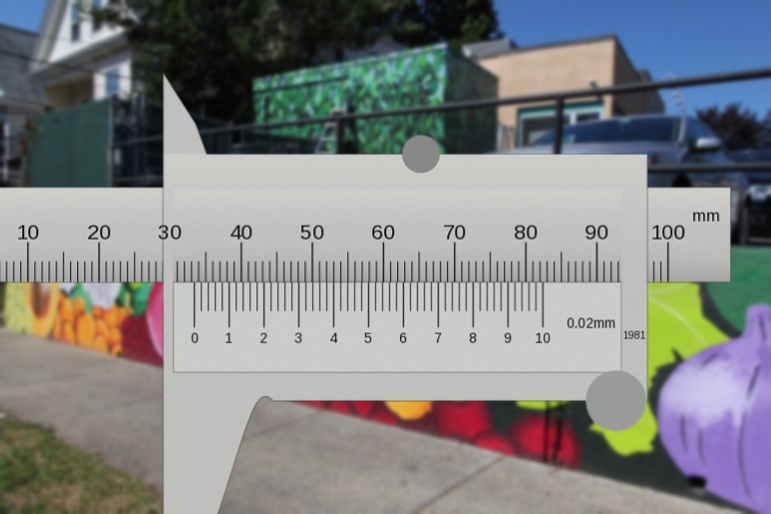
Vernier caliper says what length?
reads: 33.4 mm
